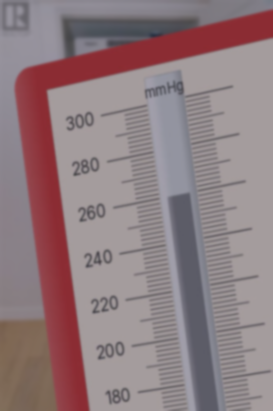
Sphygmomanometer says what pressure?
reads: 260 mmHg
